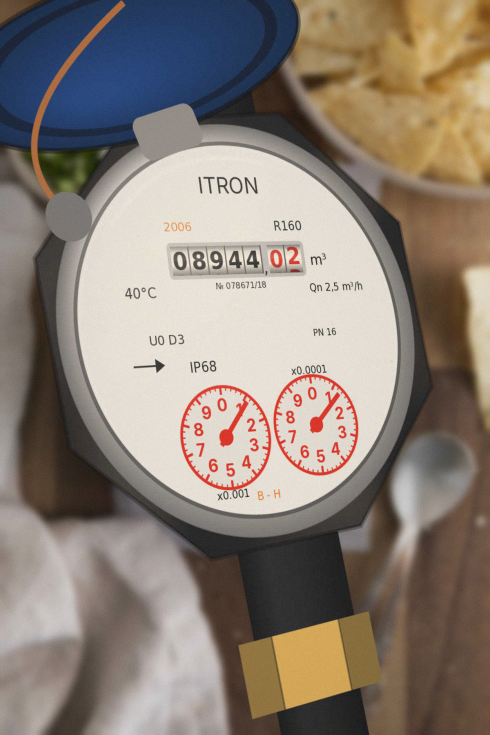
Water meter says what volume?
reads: 8944.0211 m³
